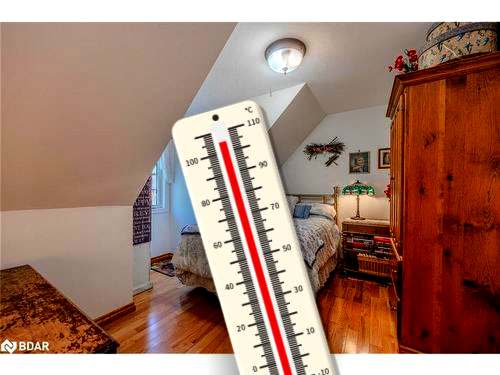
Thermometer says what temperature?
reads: 105 °C
